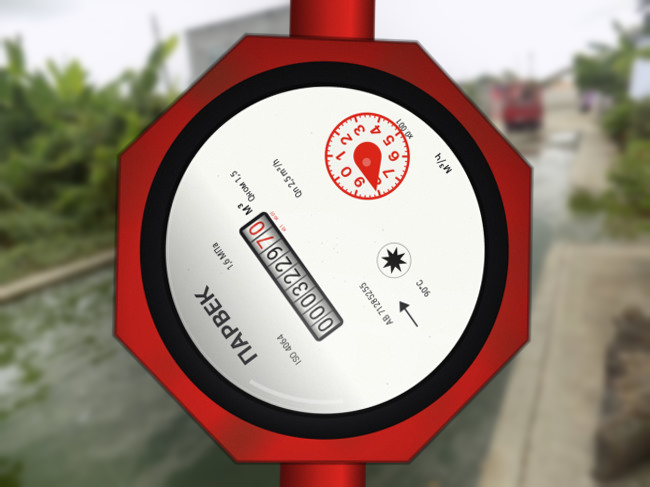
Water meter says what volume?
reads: 3229.708 m³
